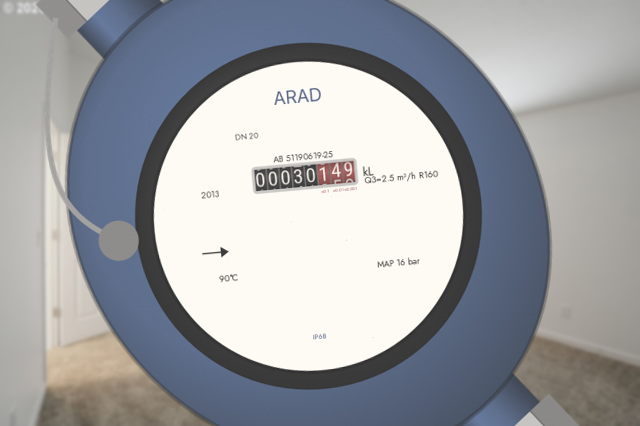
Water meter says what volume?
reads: 30.149 kL
